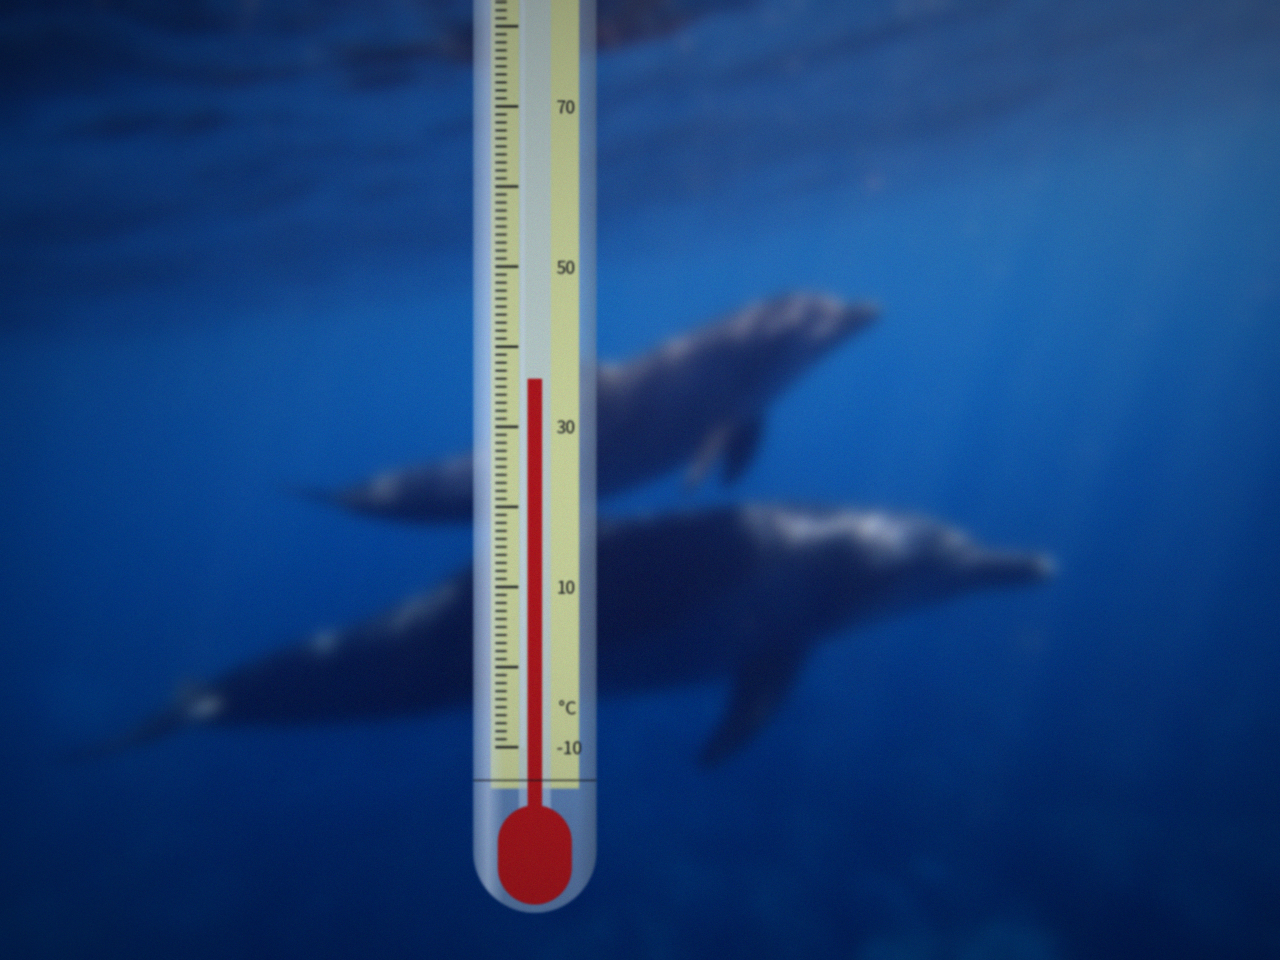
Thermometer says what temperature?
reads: 36 °C
